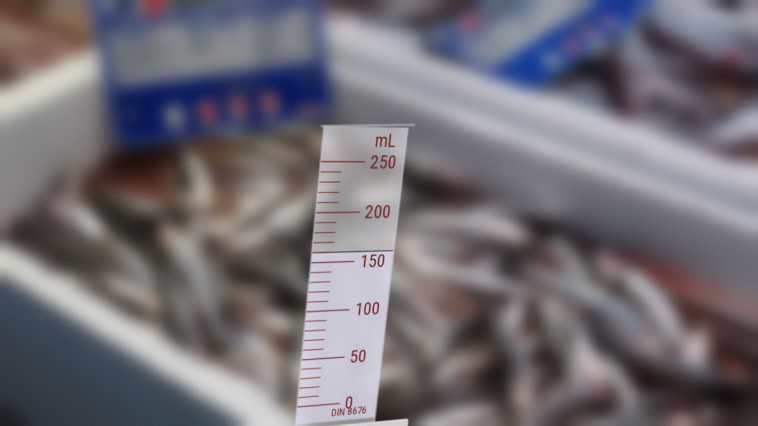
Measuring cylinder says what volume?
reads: 160 mL
